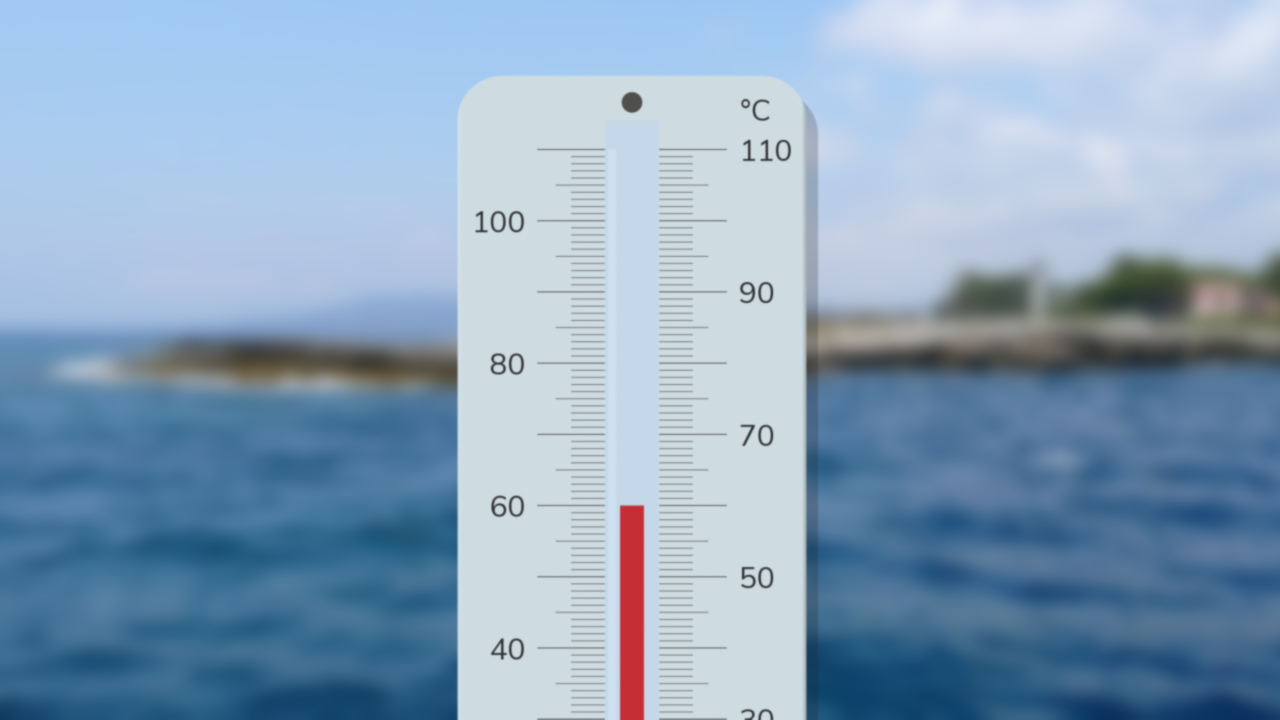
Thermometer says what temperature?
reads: 60 °C
